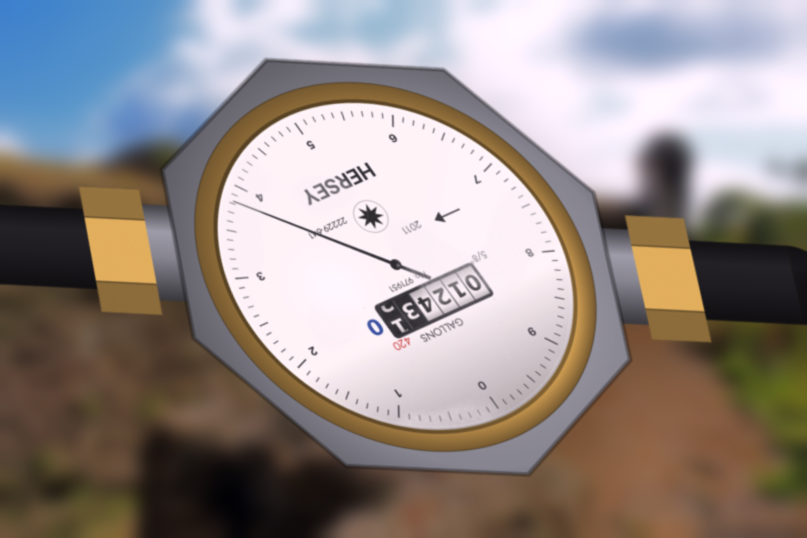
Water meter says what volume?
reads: 124313.8 gal
